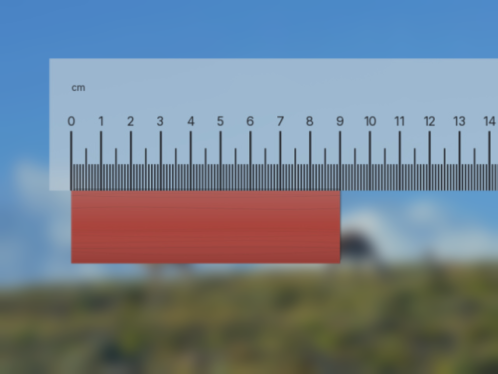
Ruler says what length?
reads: 9 cm
